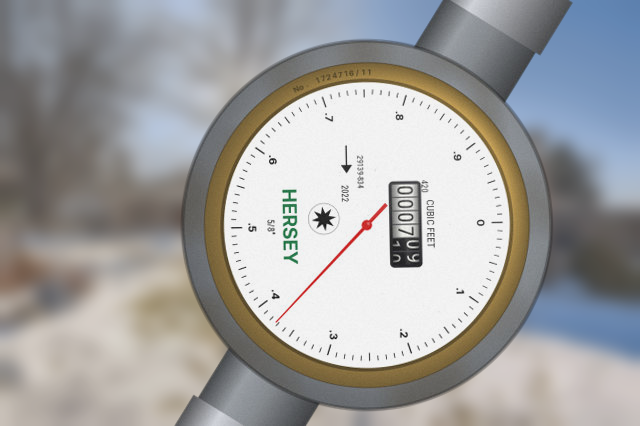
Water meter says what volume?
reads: 709.37 ft³
